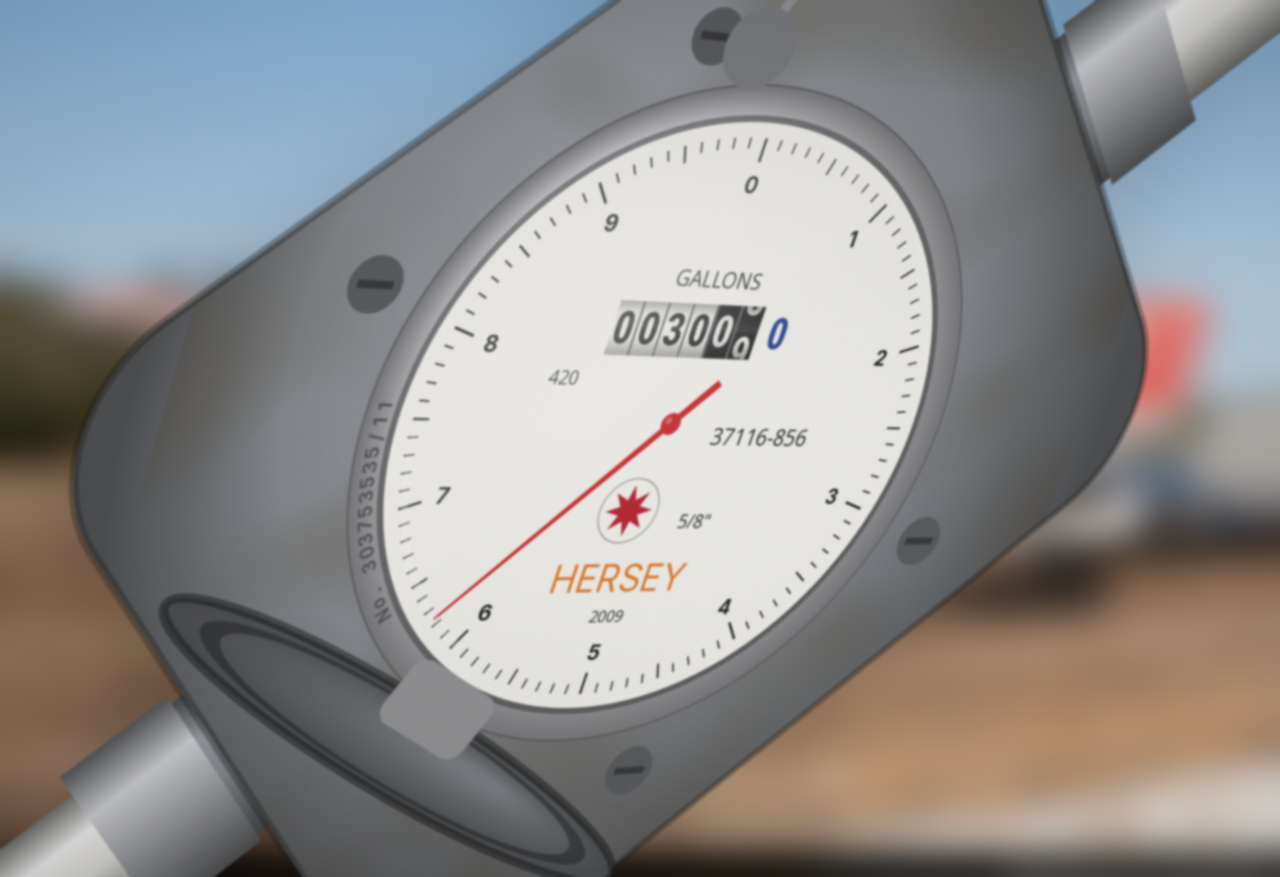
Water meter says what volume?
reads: 30086.2 gal
